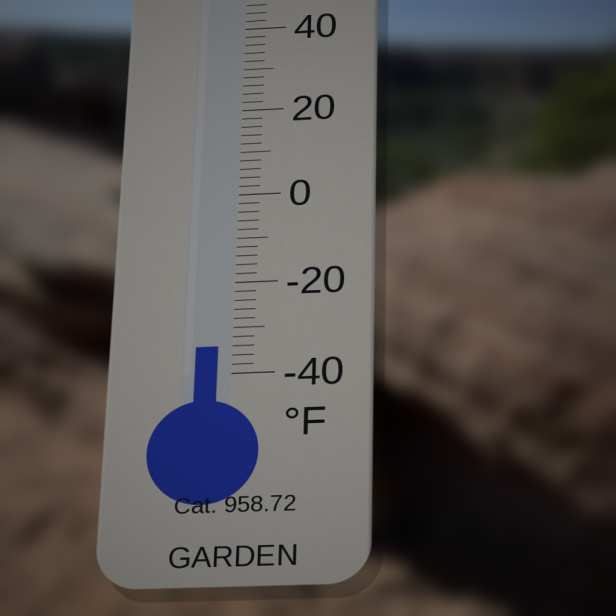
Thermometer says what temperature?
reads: -34 °F
